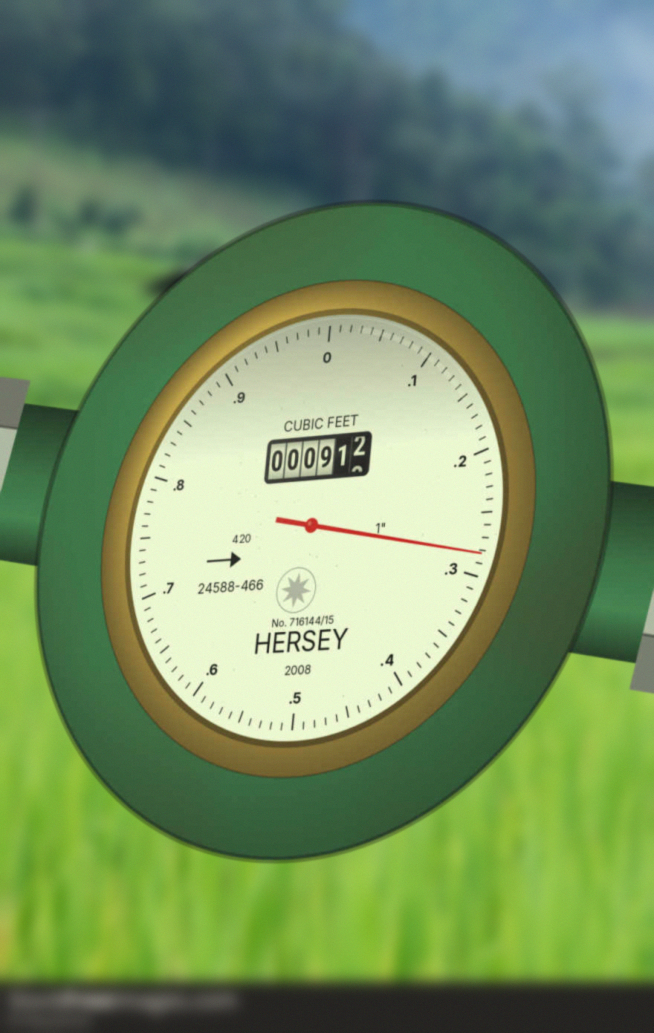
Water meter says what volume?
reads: 912.28 ft³
